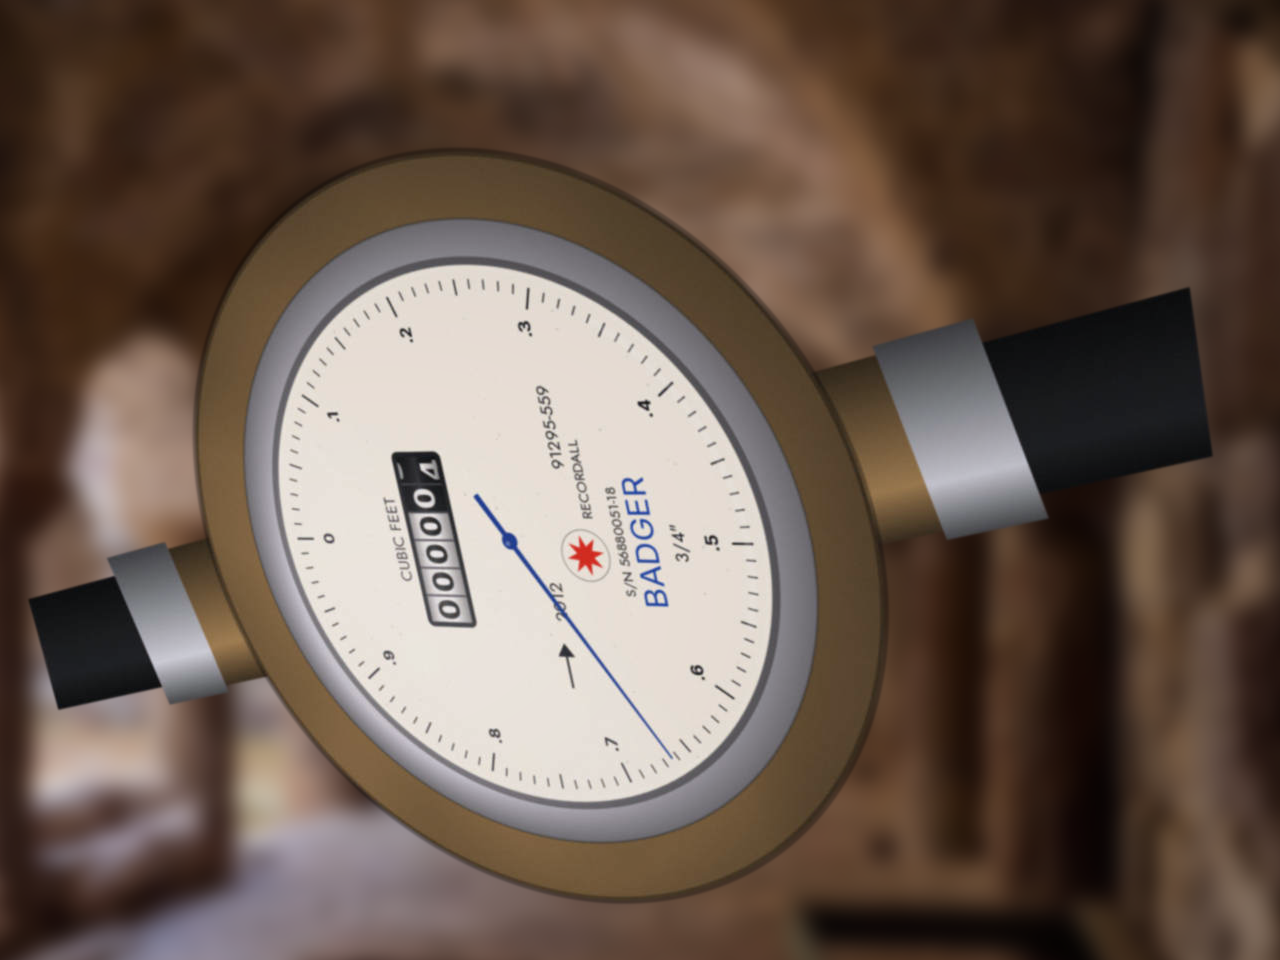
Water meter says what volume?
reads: 3.66 ft³
